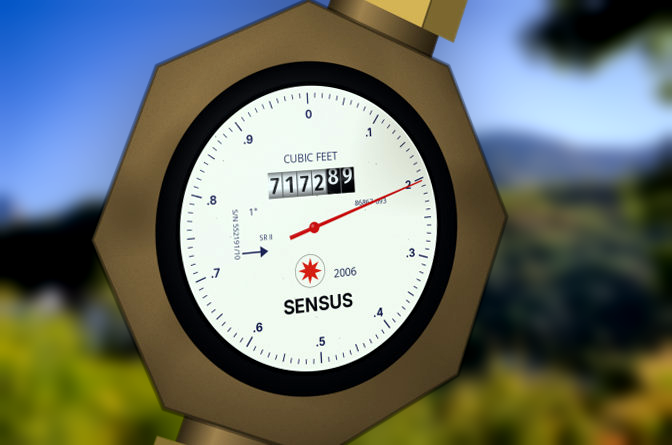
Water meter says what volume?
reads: 717289.20 ft³
